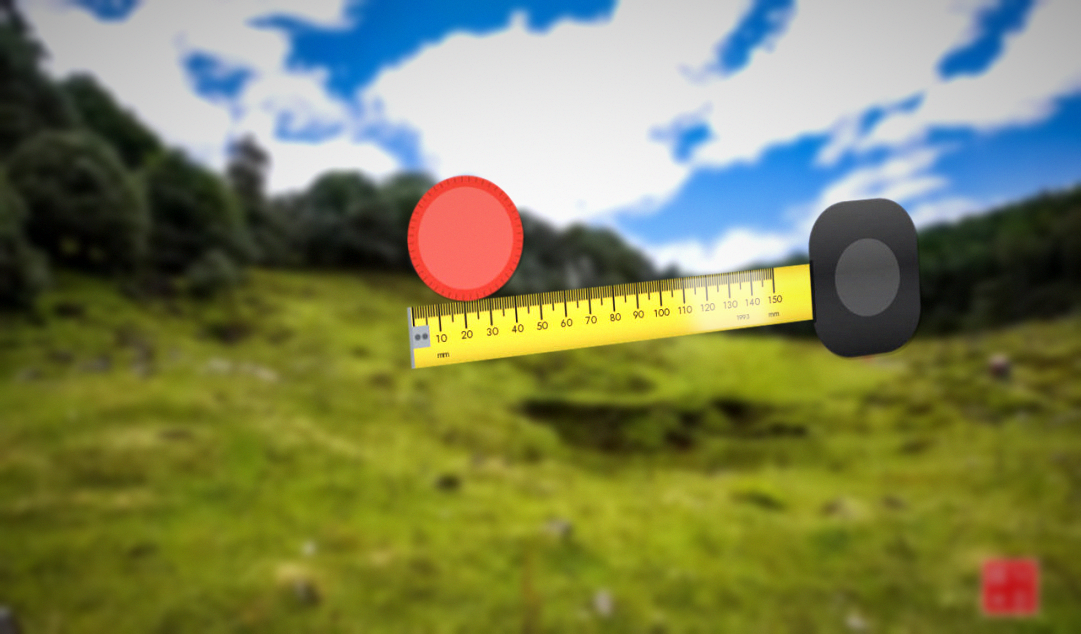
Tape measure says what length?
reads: 45 mm
